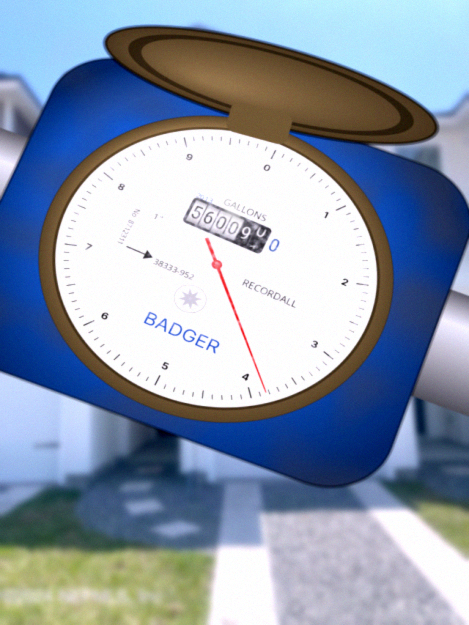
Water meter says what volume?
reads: 5600903.8 gal
